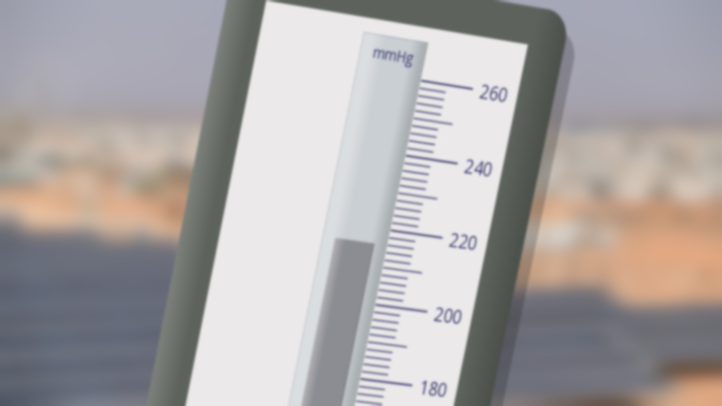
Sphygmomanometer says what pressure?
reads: 216 mmHg
